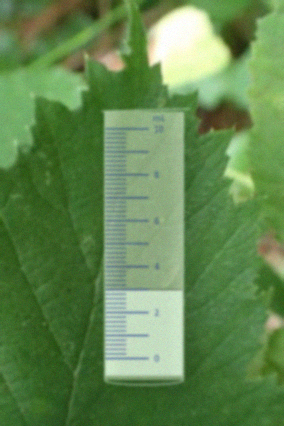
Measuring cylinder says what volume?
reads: 3 mL
